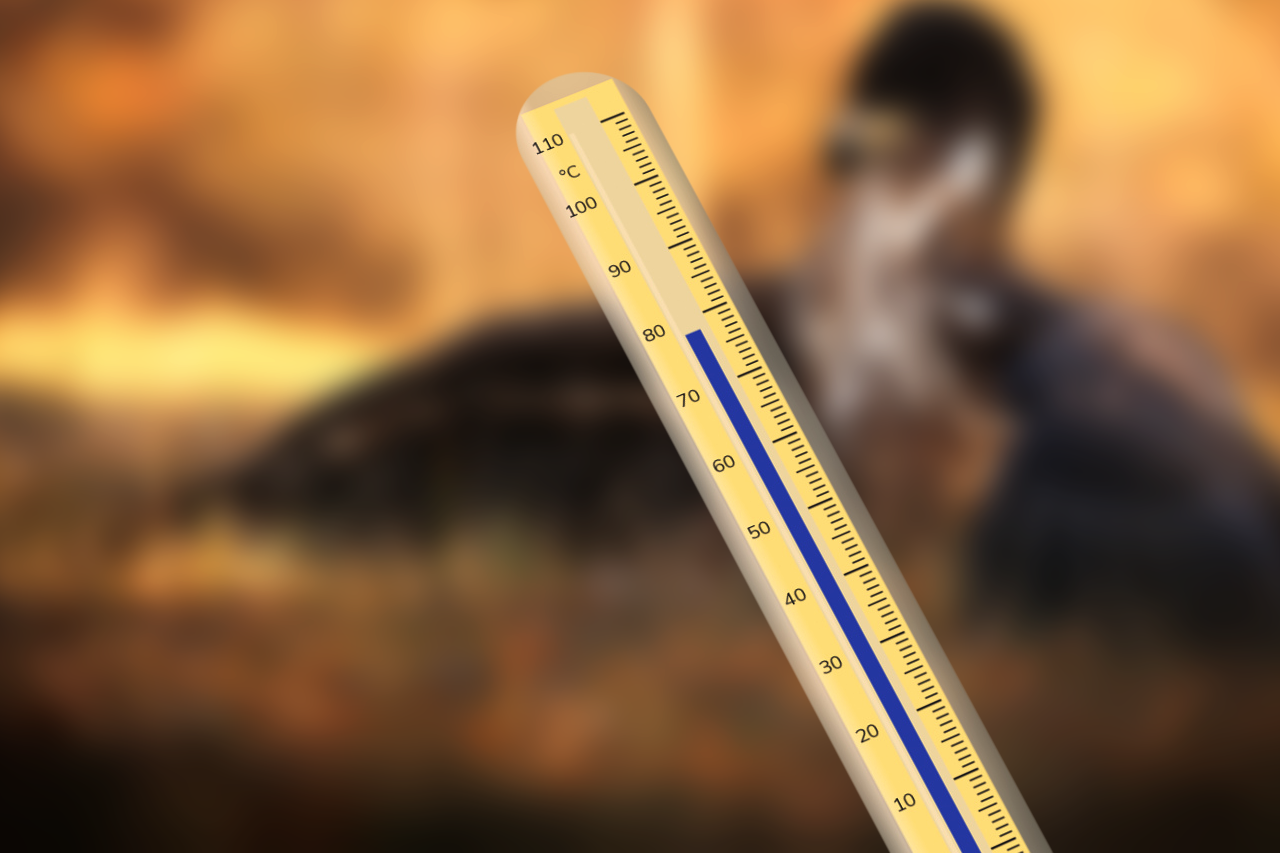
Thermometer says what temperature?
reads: 78 °C
